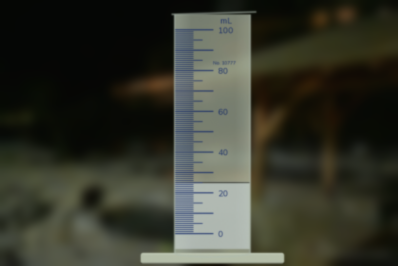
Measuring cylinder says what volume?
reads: 25 mL
